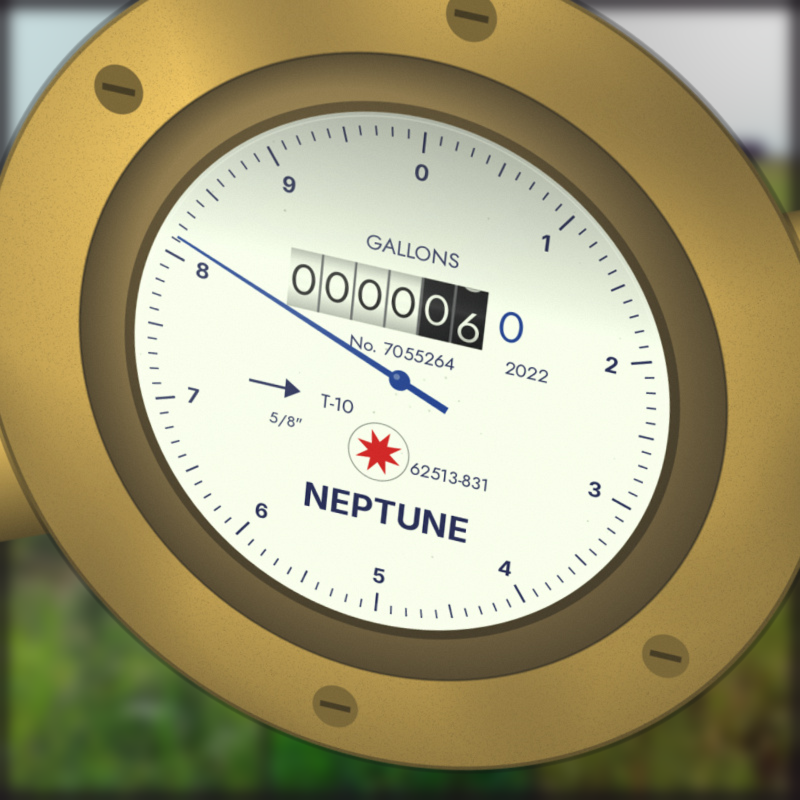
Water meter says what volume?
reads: 58.1 gal
